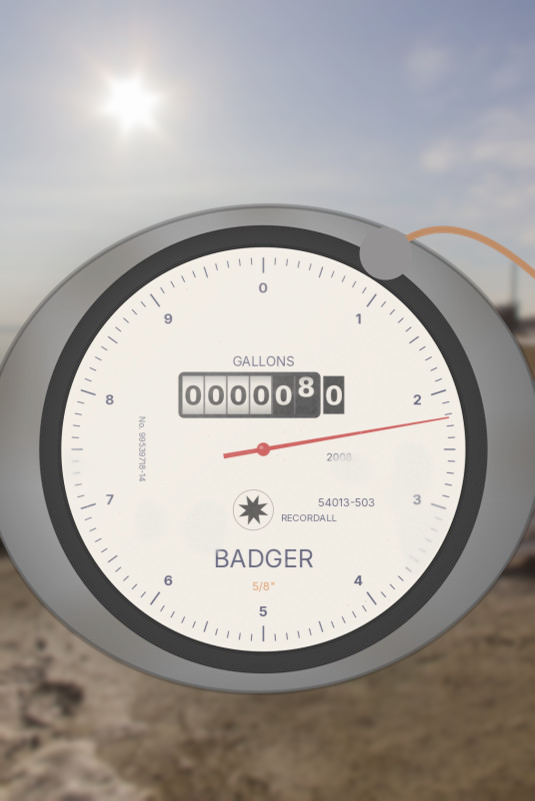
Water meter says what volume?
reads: 82.2 gal
